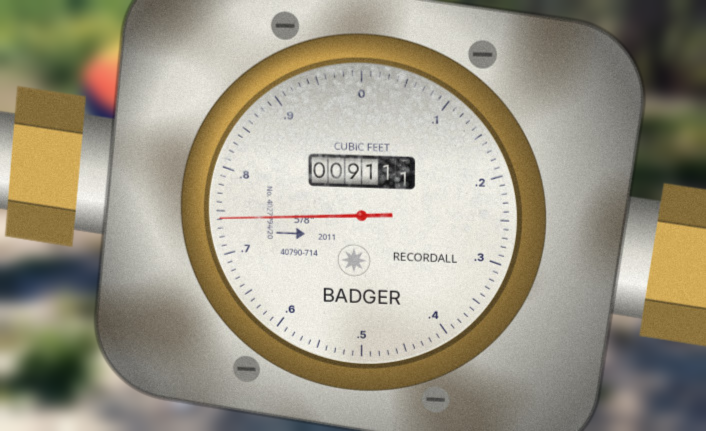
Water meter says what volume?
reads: 9110.74 ft³
